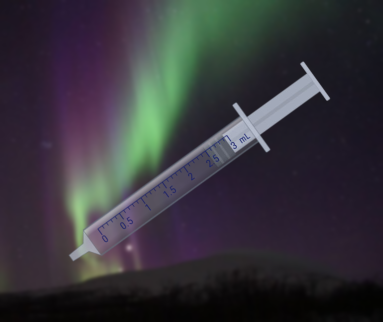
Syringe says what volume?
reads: 2.5 mL
